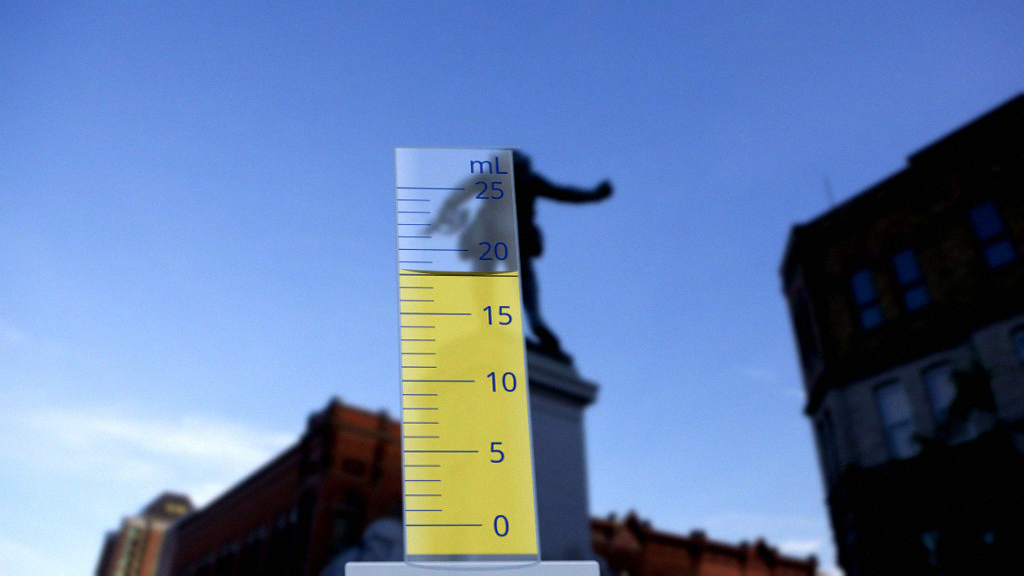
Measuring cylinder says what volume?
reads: 18 mL
